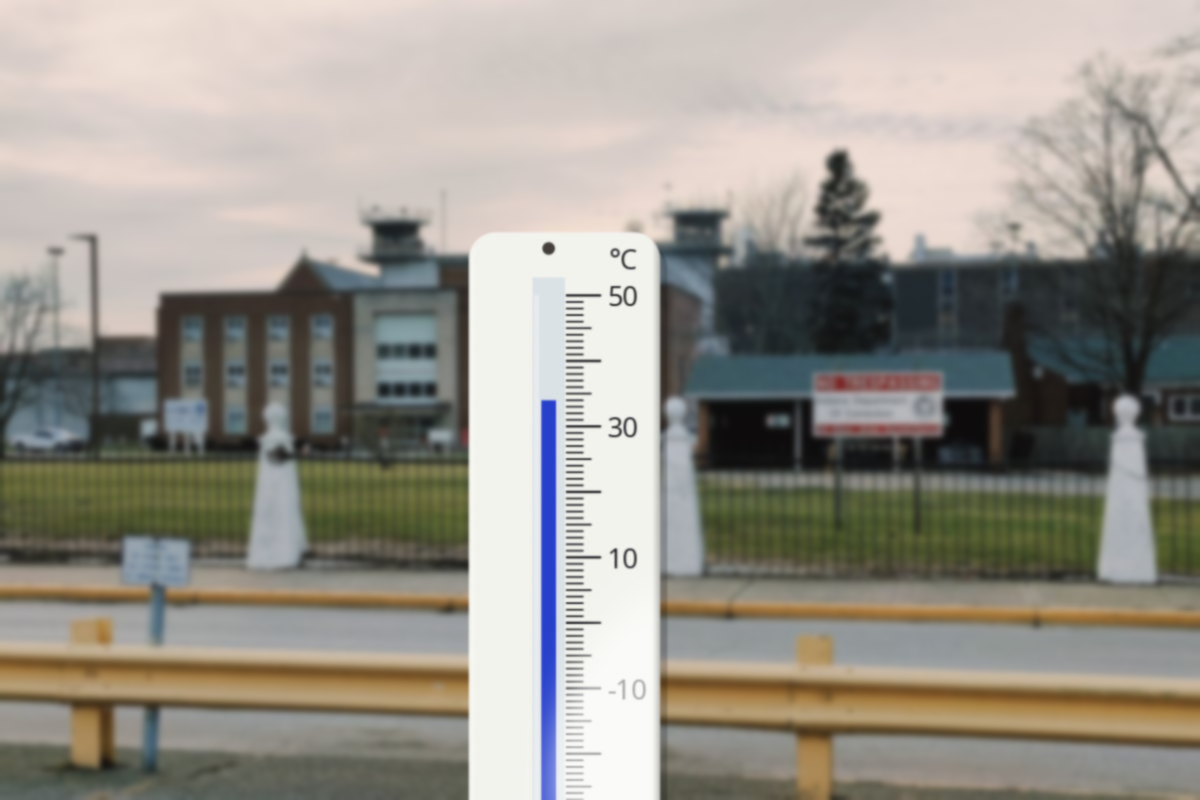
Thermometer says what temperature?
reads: 34 °C
